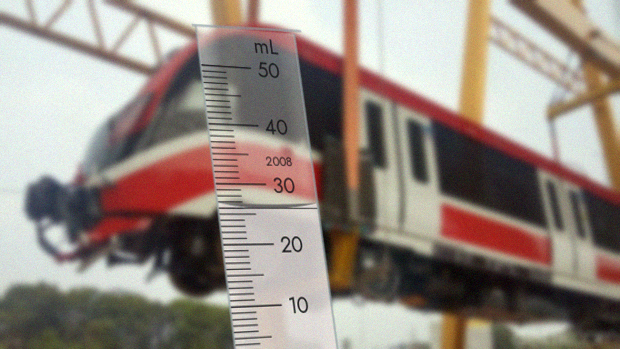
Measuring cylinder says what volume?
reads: 26 mL
